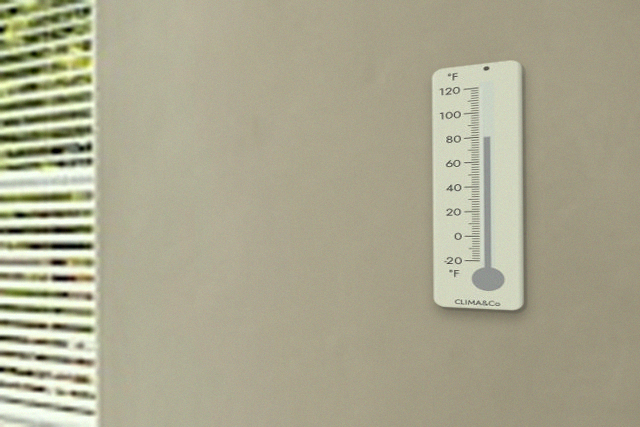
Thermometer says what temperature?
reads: 80 °F
